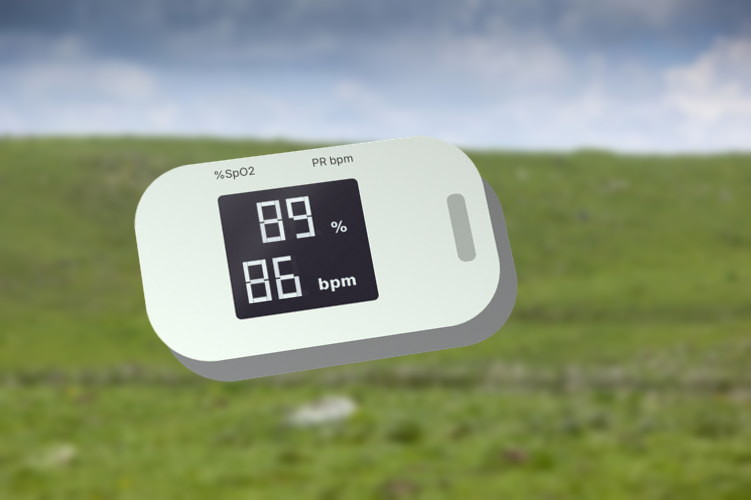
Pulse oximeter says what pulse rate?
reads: 86 bpm
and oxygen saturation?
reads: 89 %
